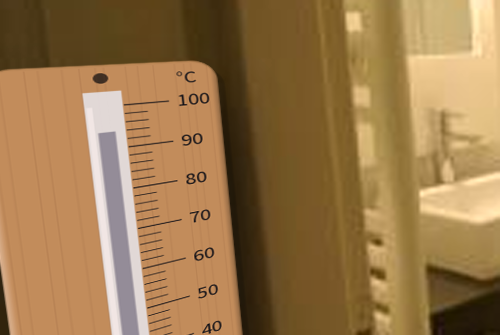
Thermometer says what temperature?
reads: 94 °C
